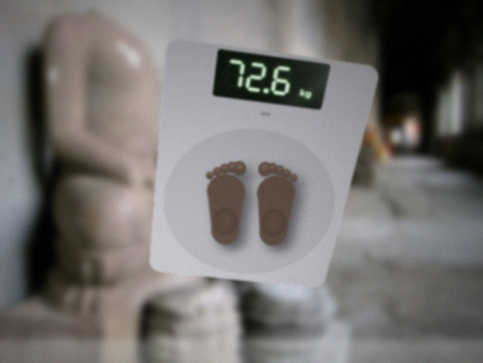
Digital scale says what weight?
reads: 72.6 kg
